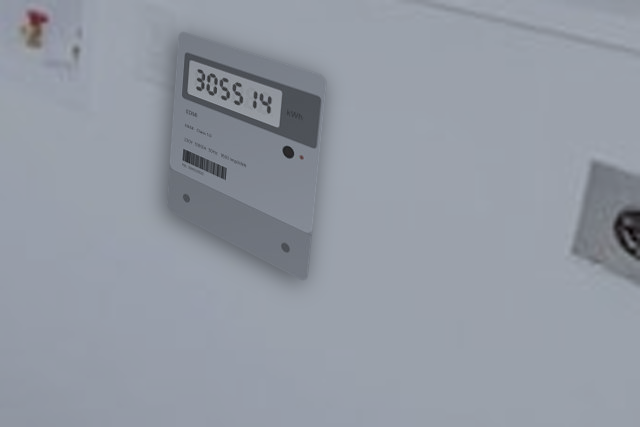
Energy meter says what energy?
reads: 305514 kWh
